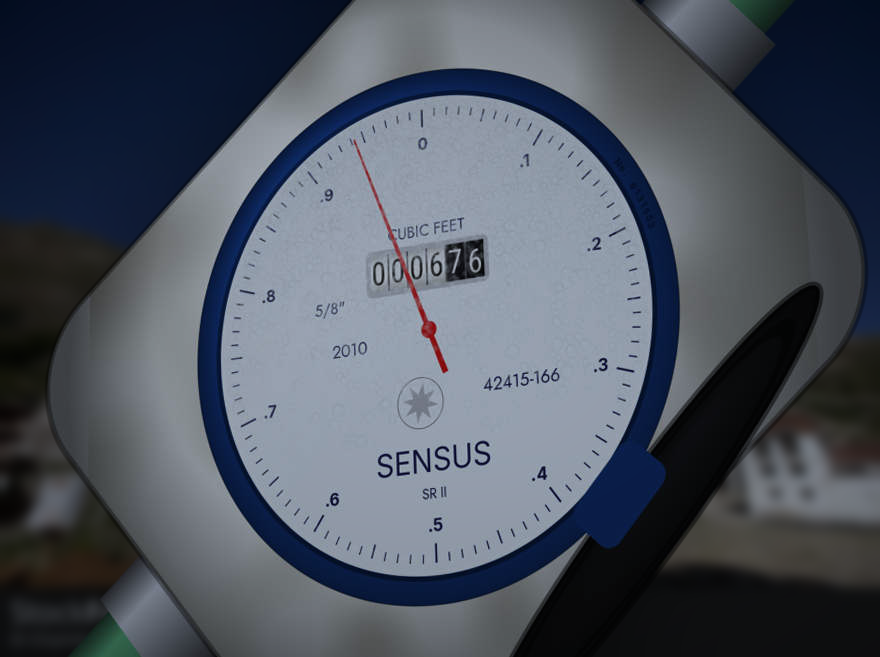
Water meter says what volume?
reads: 675.94 ft³
